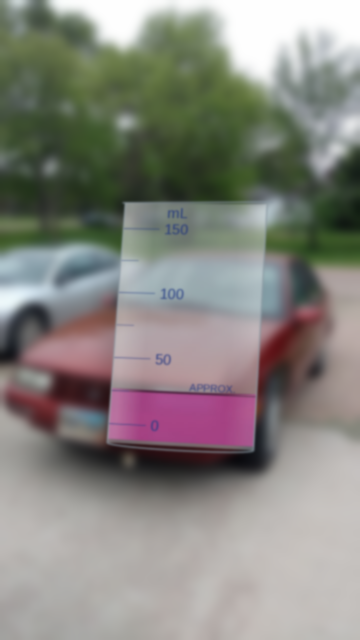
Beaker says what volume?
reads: 25 mL
